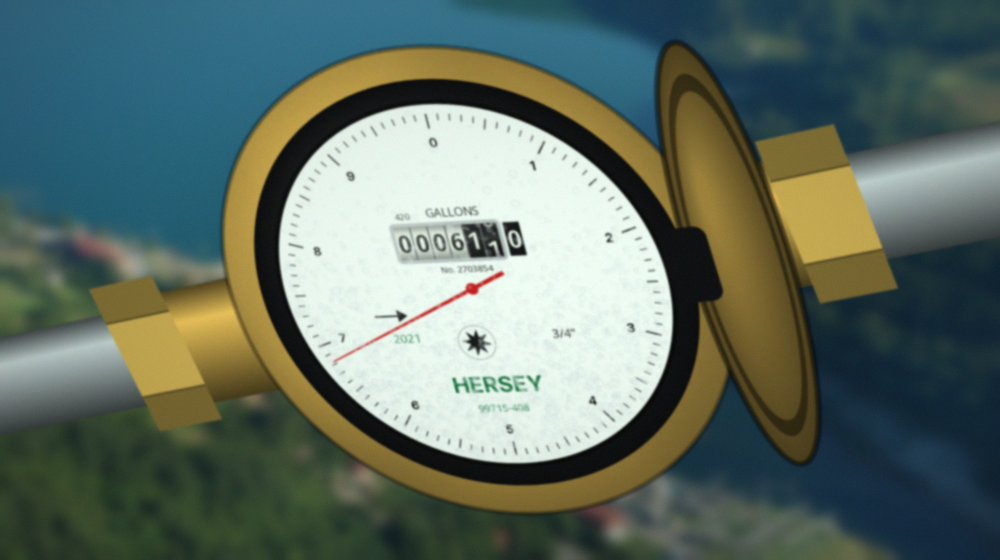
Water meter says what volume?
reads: 6106.8 gal
